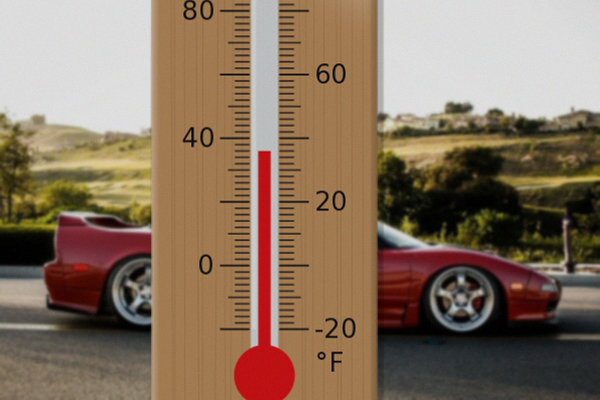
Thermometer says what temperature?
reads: 36 °F
